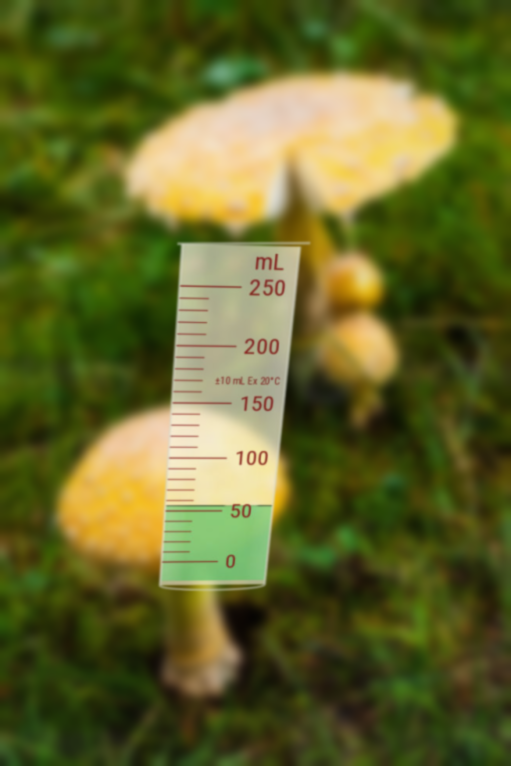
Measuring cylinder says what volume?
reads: 55 mL
